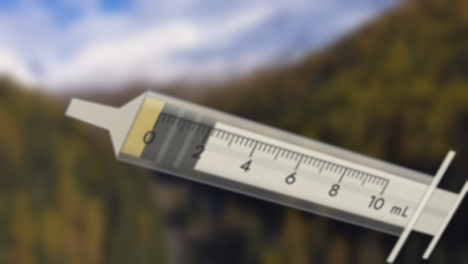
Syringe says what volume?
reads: 0 mL
